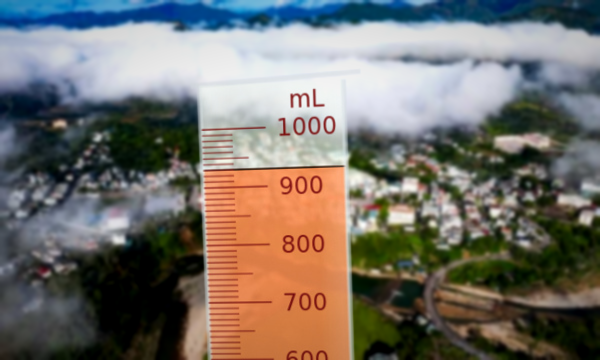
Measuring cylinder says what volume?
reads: 930 mL
